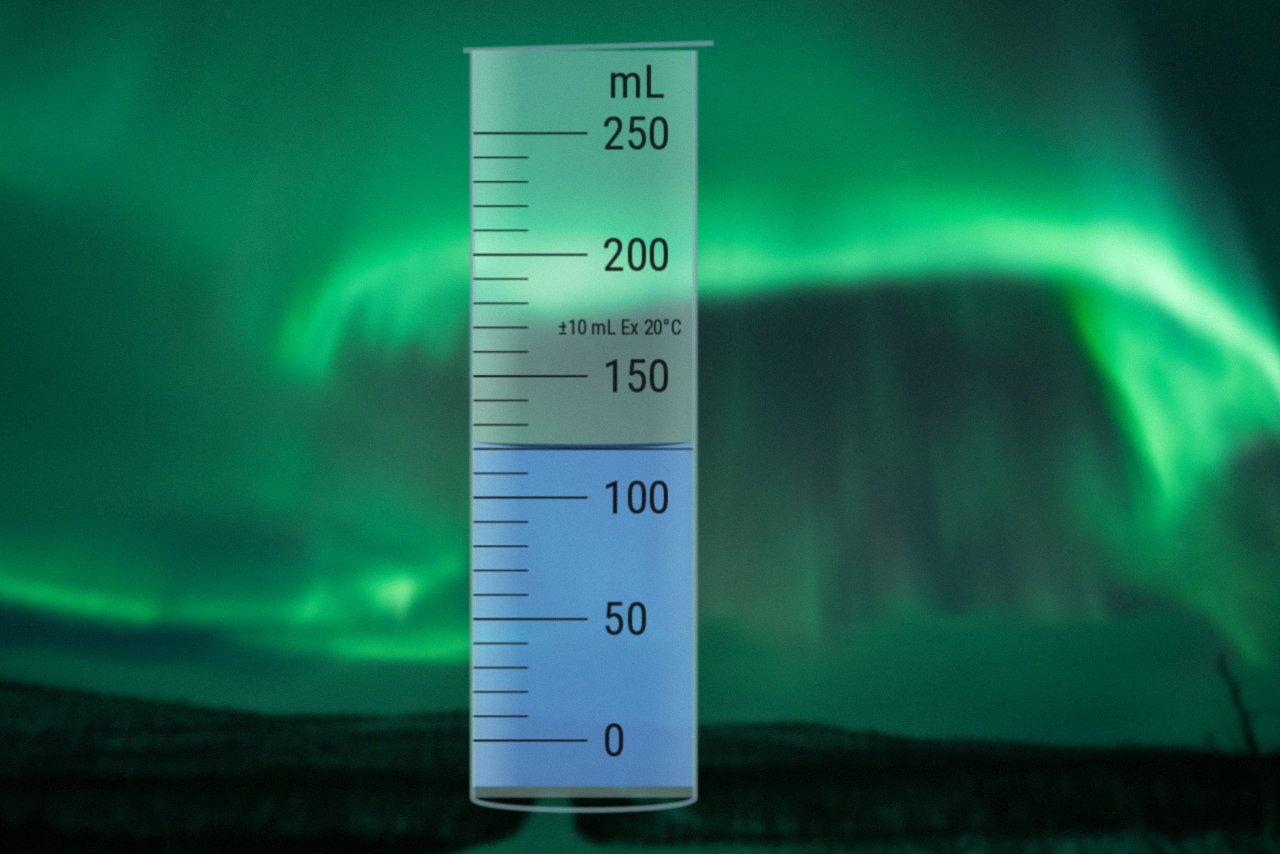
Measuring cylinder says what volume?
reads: 120 mL
